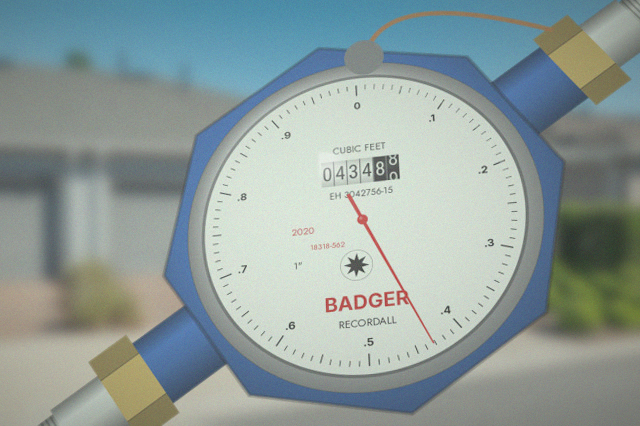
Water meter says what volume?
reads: 43488.43 ft³
